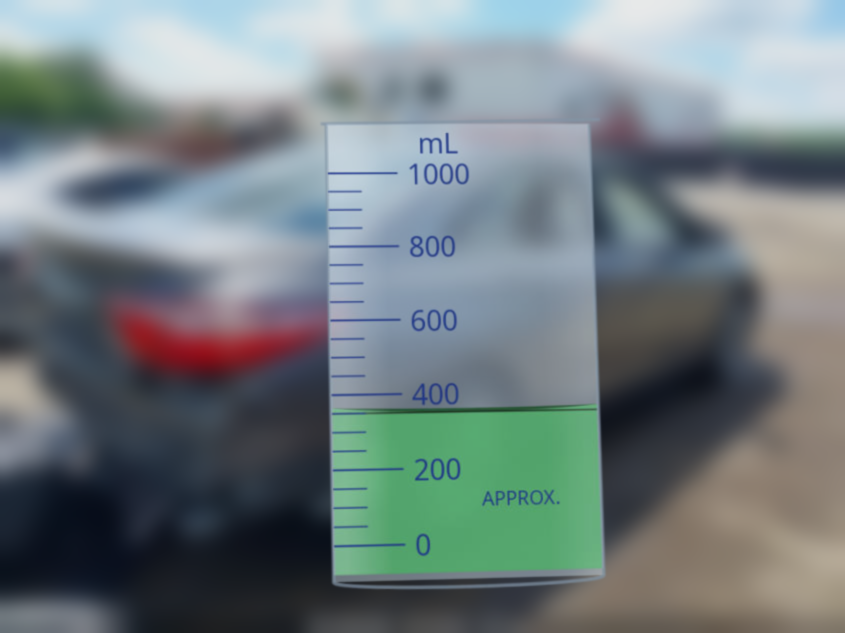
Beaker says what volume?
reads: 350 mL
